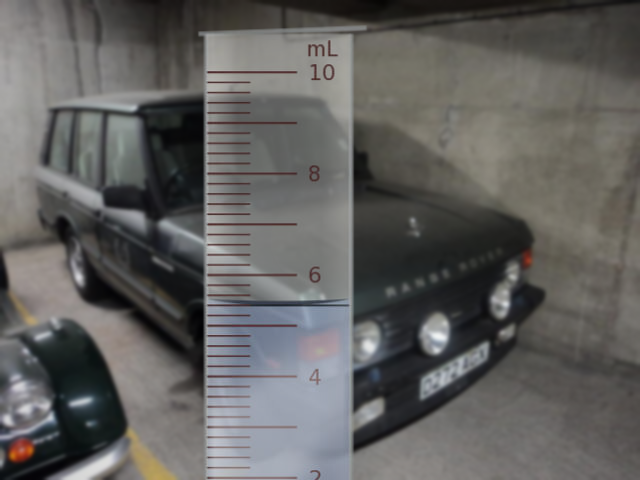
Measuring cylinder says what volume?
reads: 5.4 mL
